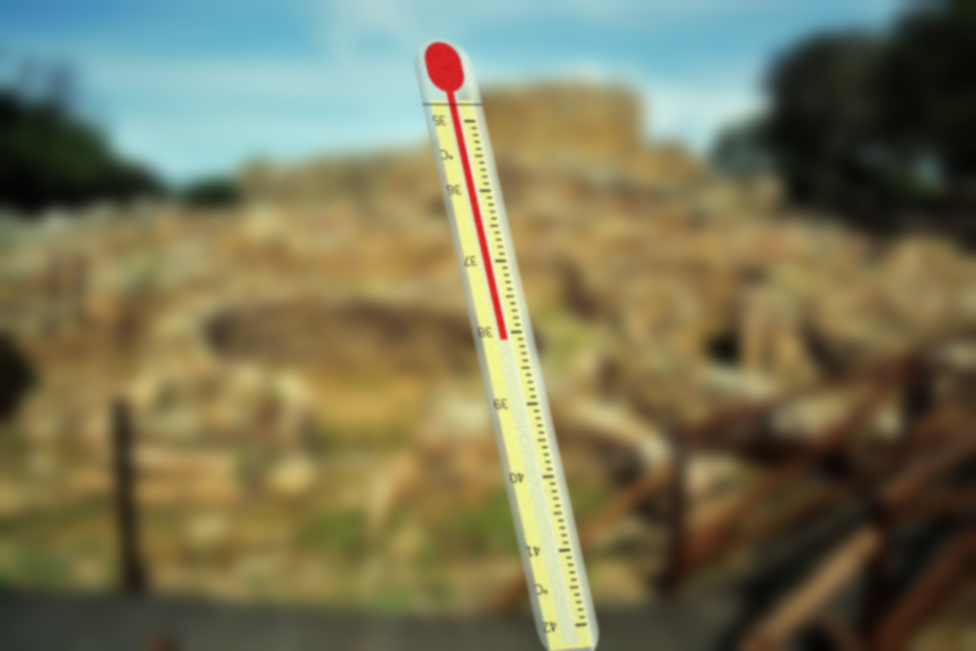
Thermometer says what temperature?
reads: 38.1 °C
